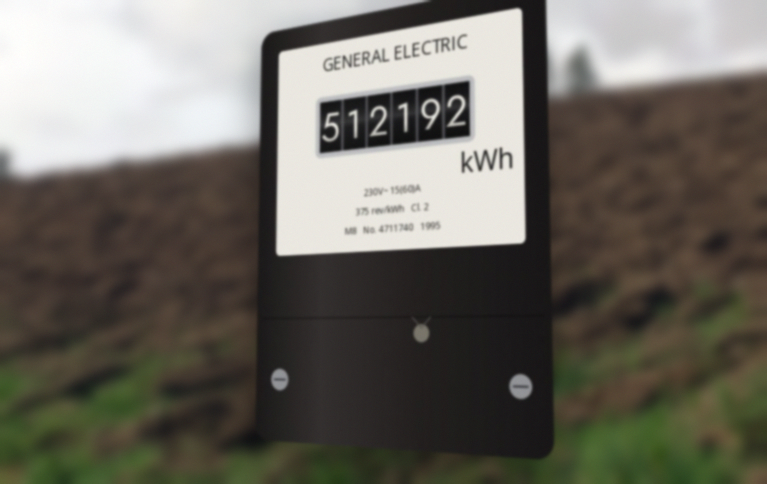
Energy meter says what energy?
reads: 512192 kWh
